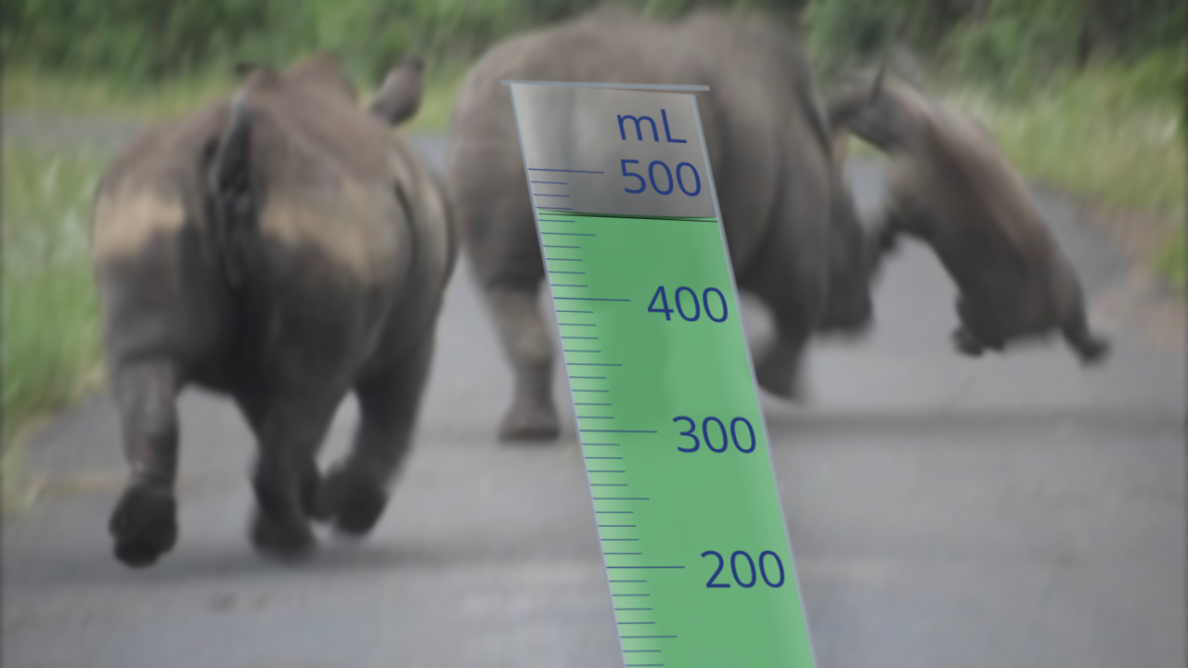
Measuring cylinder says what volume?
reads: 465 mL
